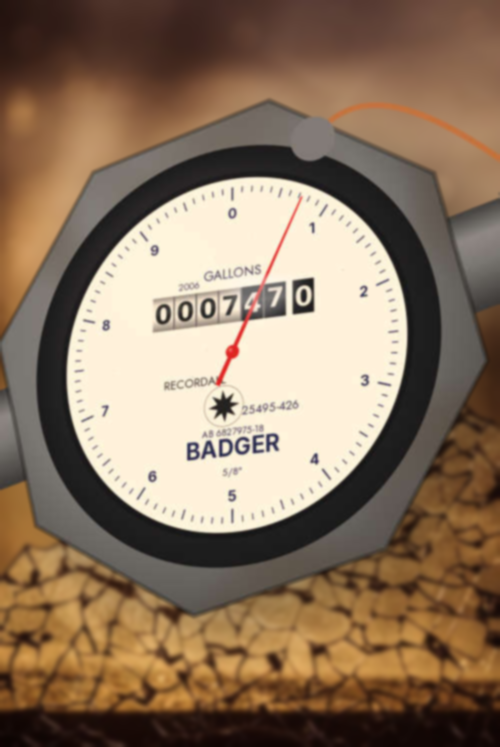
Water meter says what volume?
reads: 7470.7 gal
